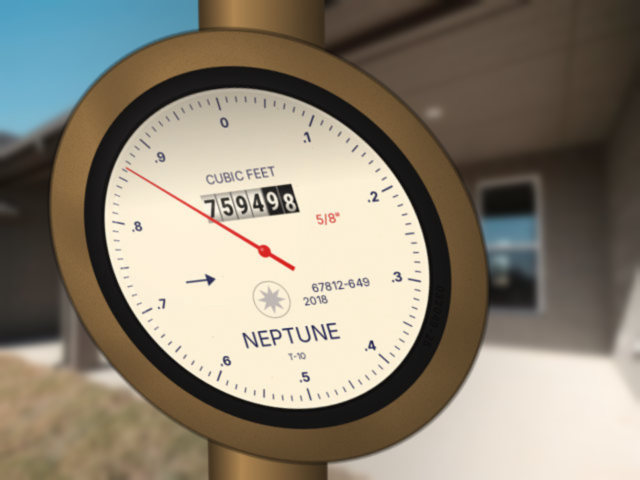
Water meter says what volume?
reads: 759497.86 ft³
